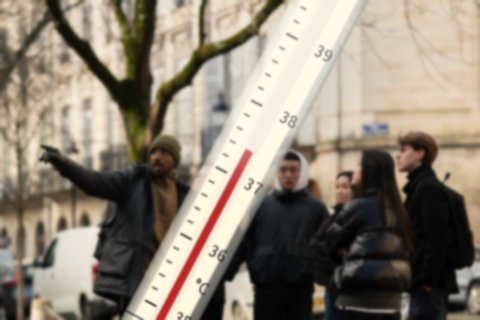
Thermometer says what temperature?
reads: 37.4 °C
